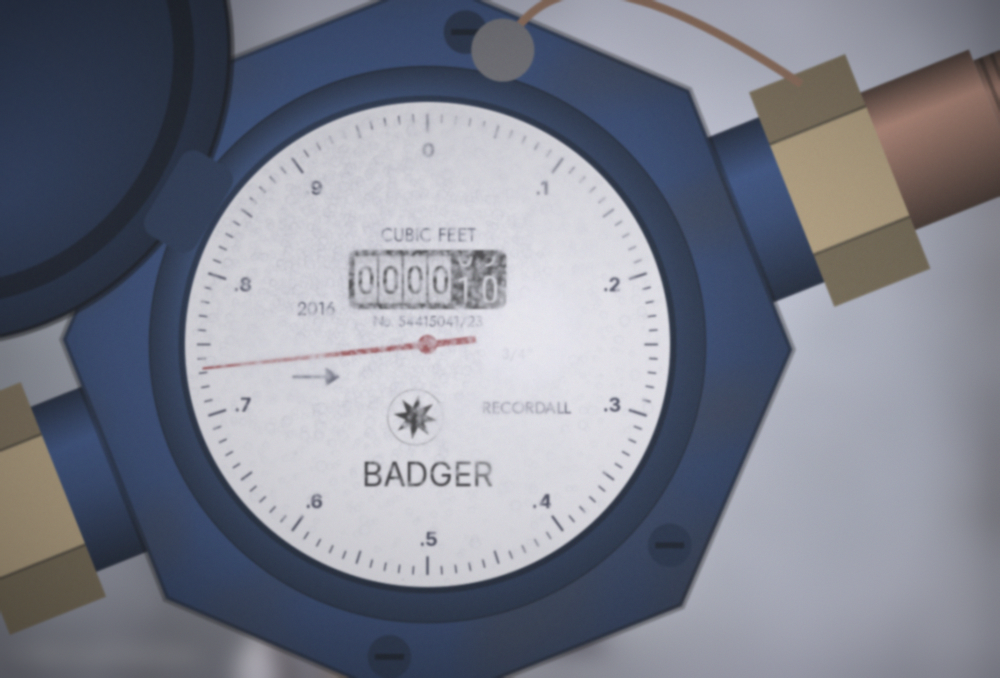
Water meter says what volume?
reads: 9.73 ft³
